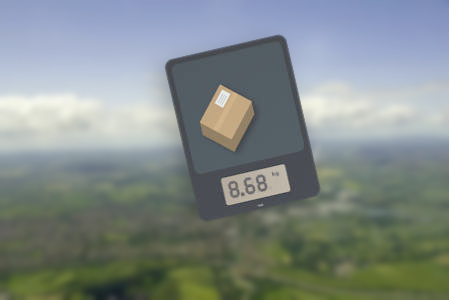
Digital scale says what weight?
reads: 8.68 kg
